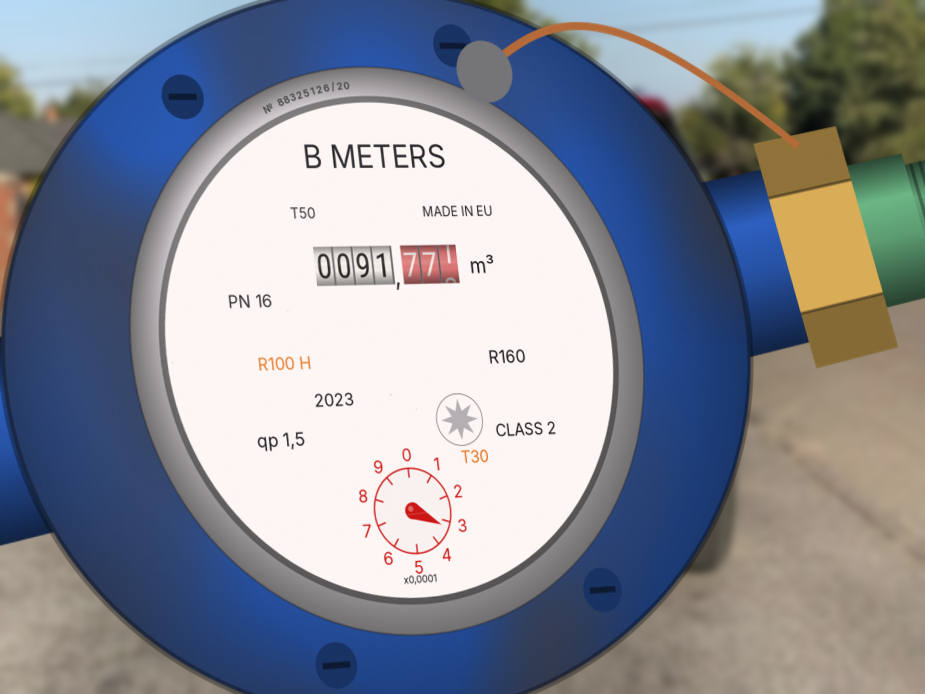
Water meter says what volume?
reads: 91.7713 m³
